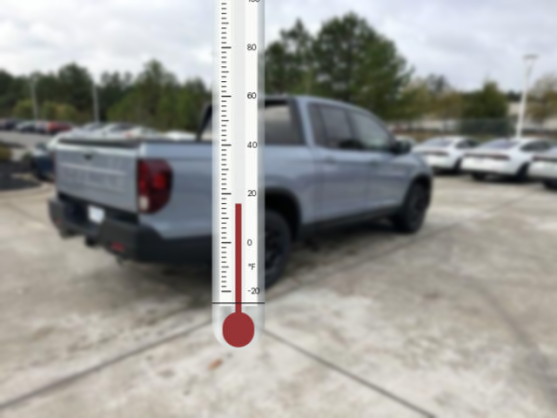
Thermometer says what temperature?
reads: 16 °F
